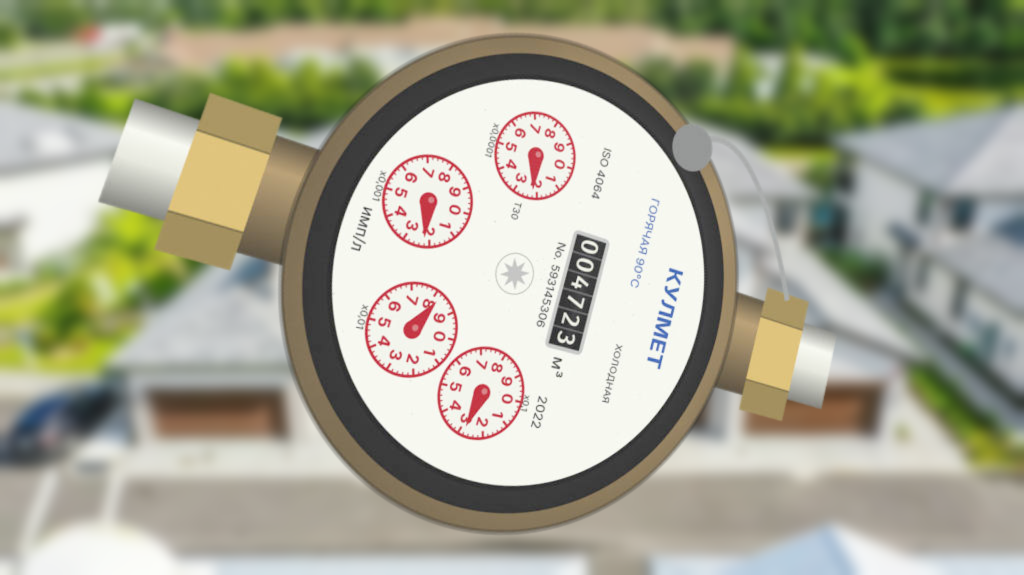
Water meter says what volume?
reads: 4723.2822 m³
